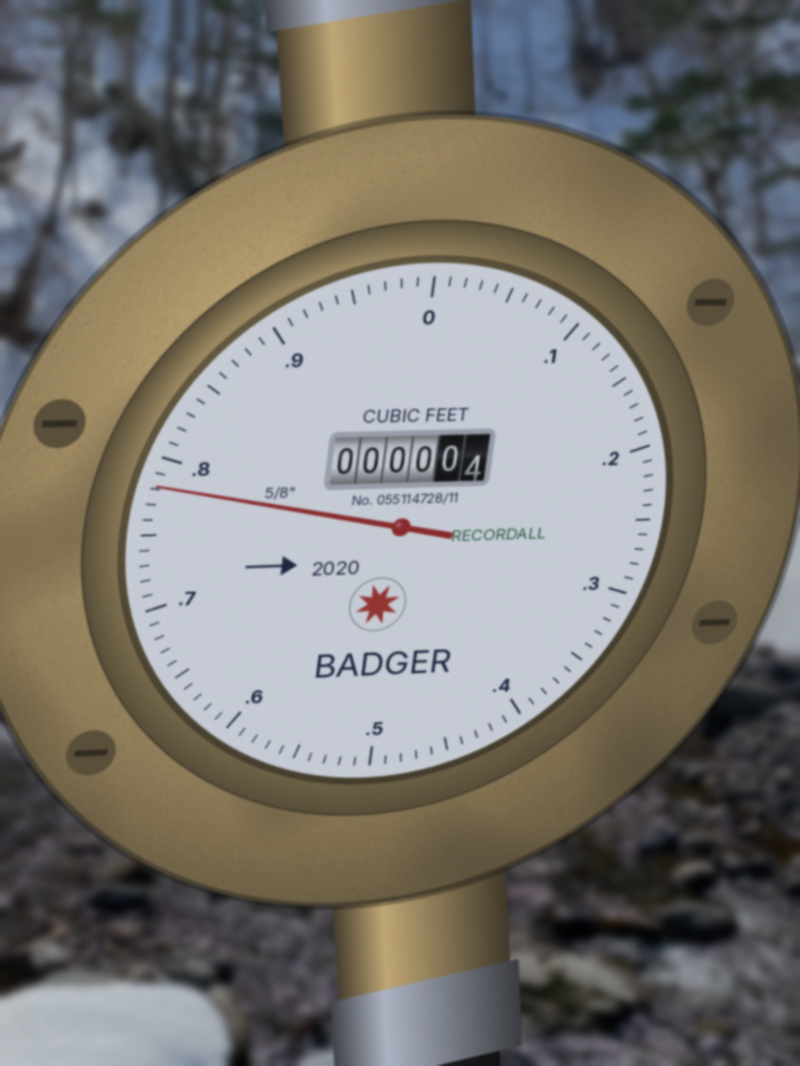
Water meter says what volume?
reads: 3.78 ft³
